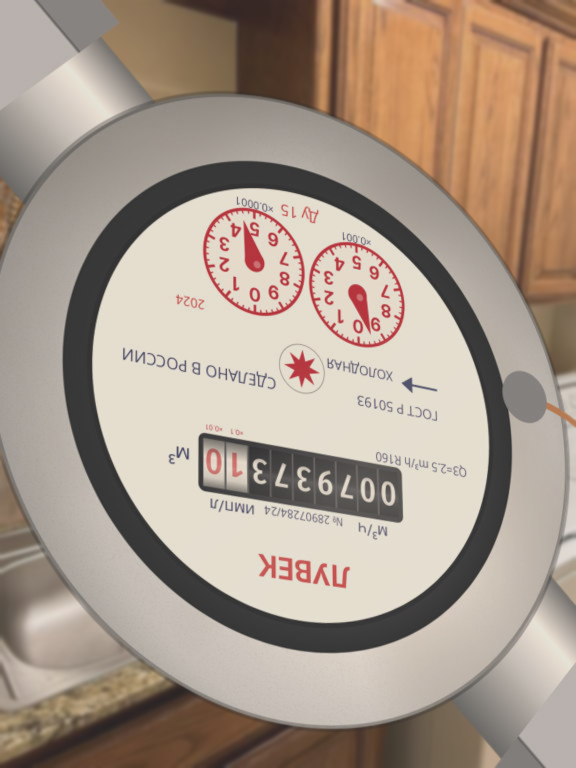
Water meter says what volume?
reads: 79373.0994 m³
